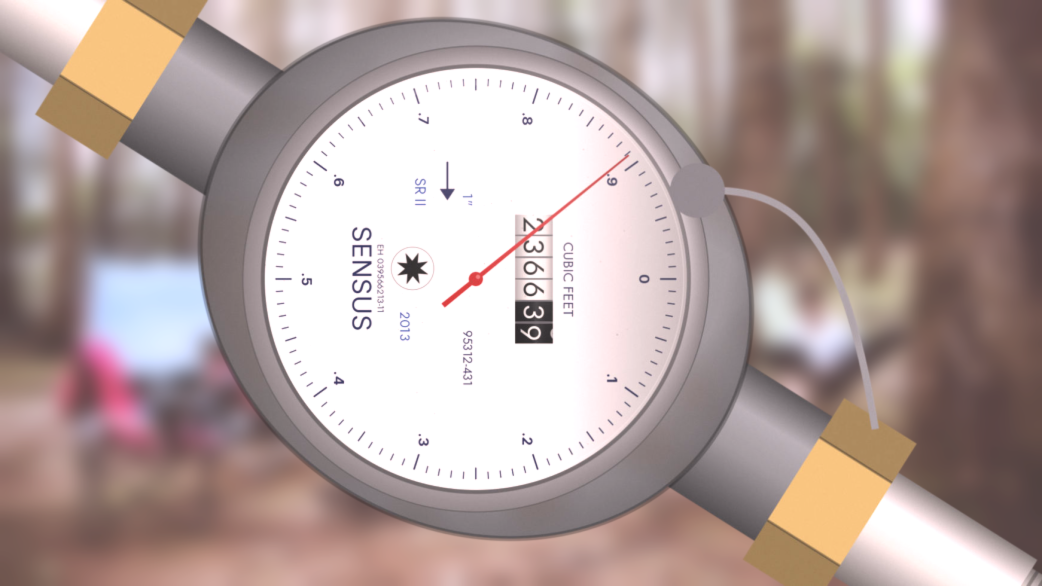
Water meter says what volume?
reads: 236638.89 ft³
